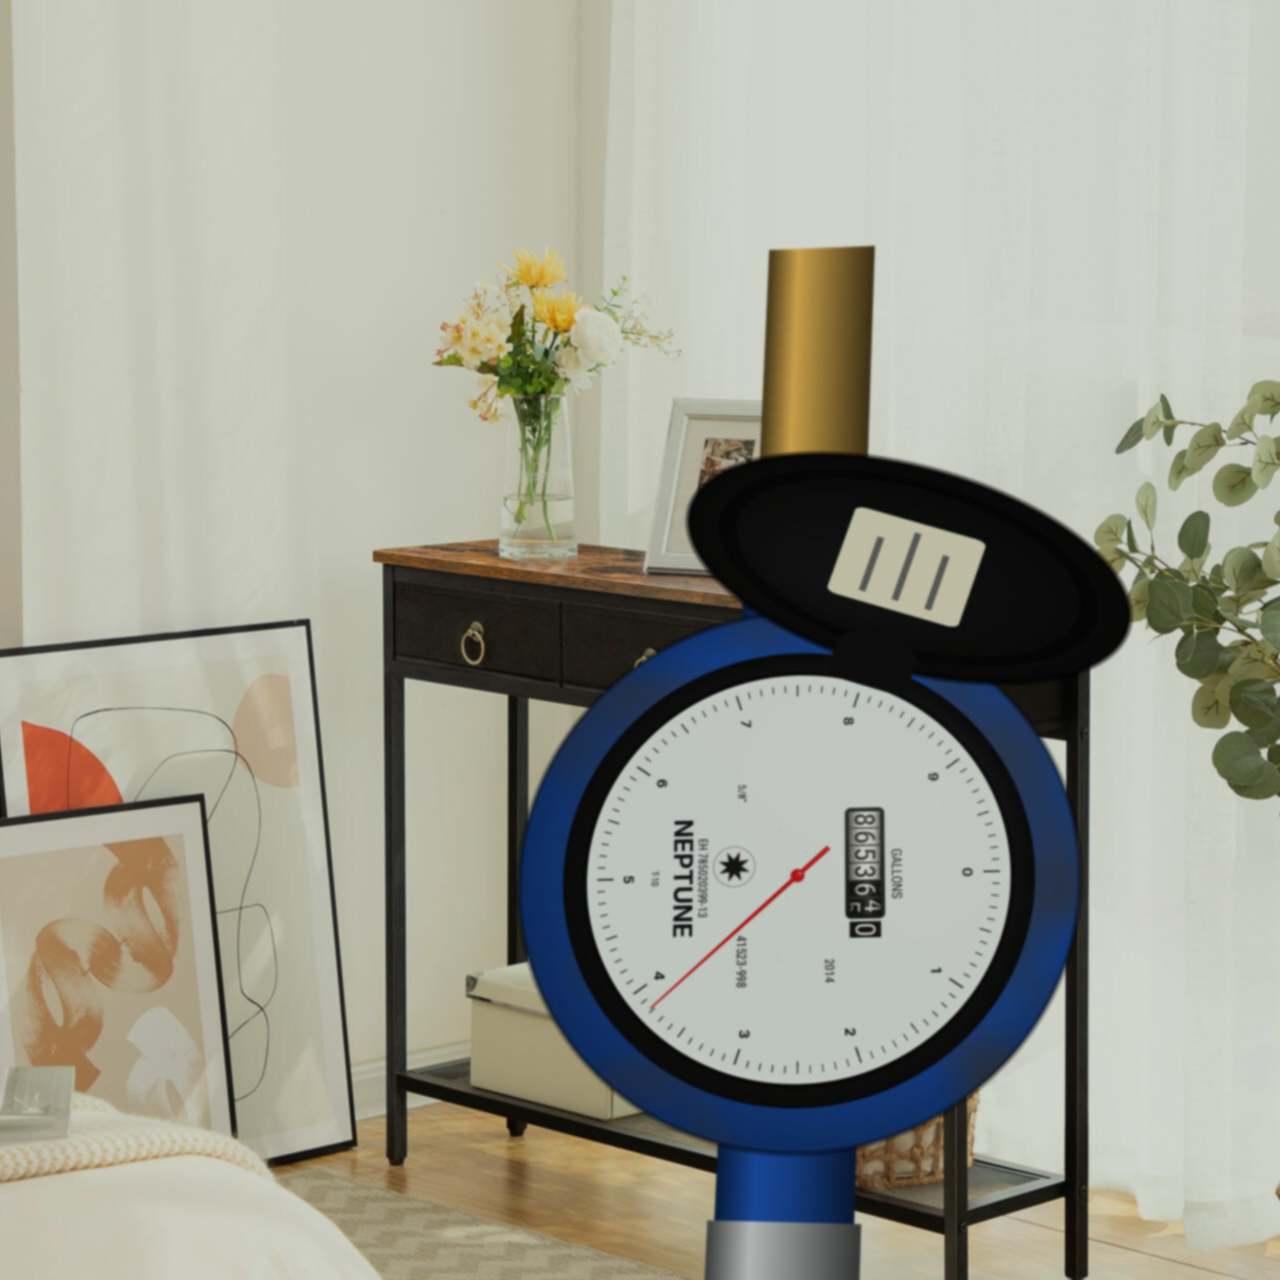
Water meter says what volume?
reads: 8653643.8 gal
